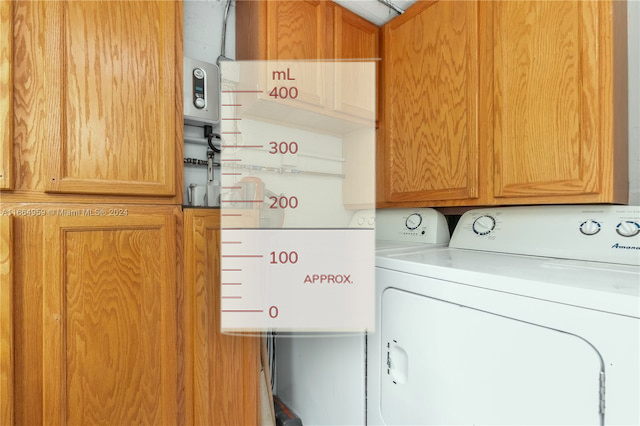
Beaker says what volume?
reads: 150 mL
